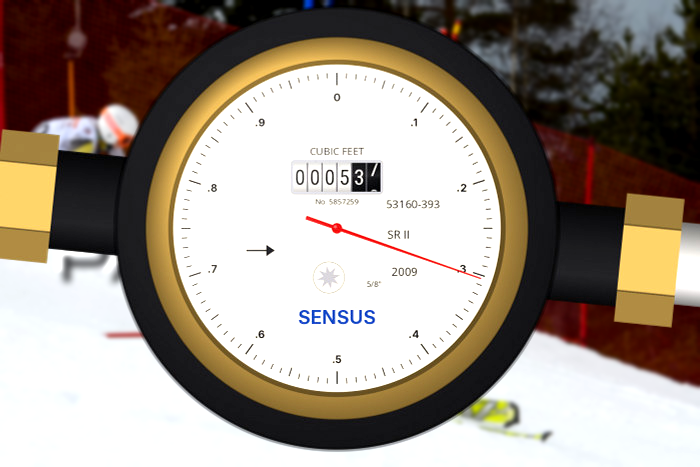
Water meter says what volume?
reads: 537.30 ft³
